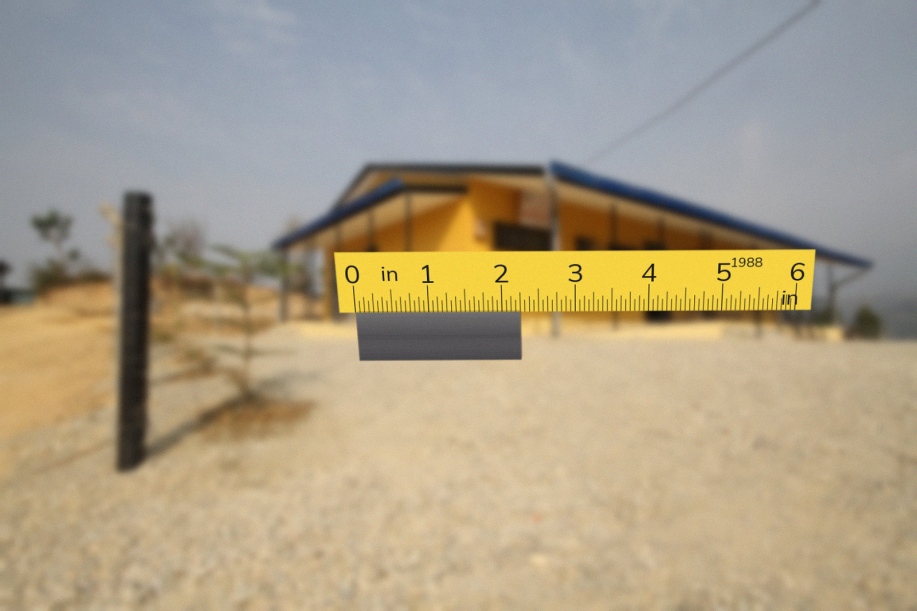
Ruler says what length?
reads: 2.25 in
